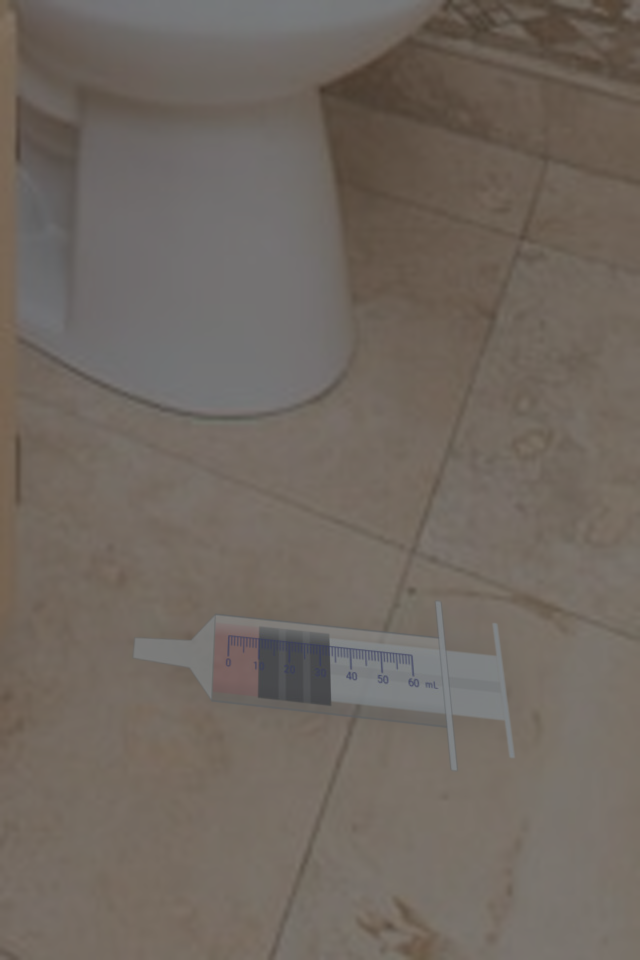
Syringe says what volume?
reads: 10 mL
